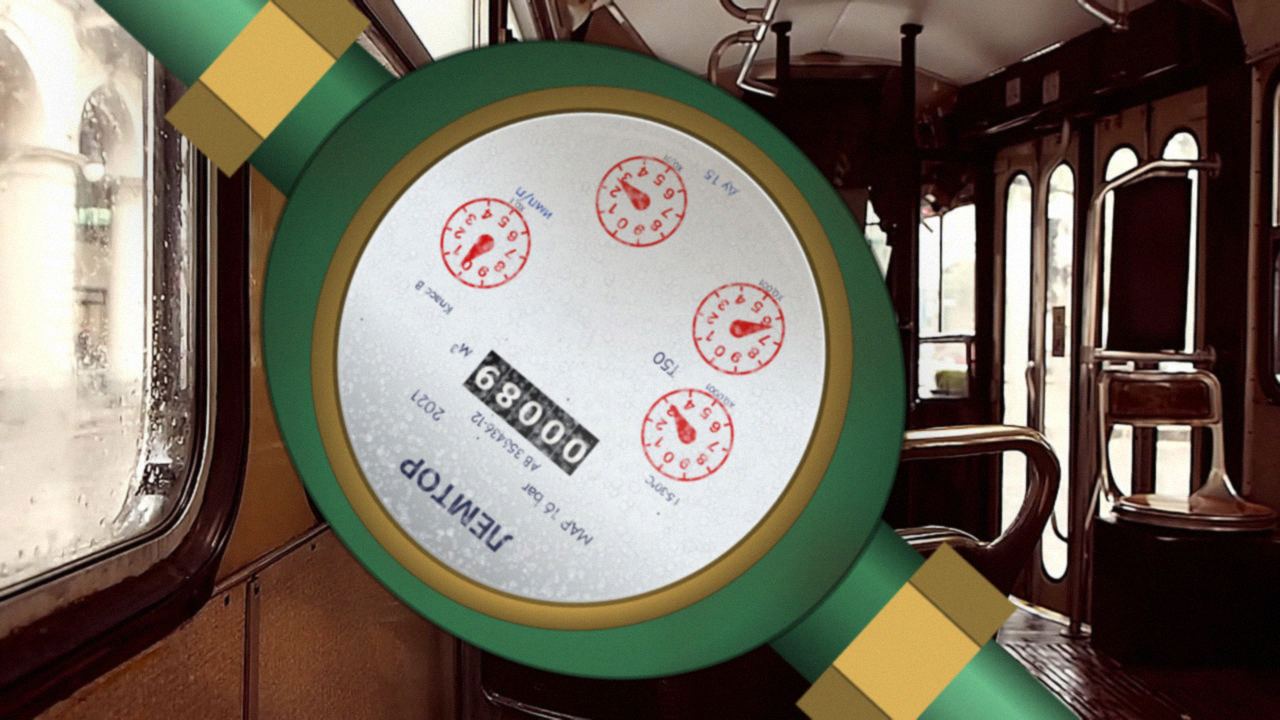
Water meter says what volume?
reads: 89.0263 m³
